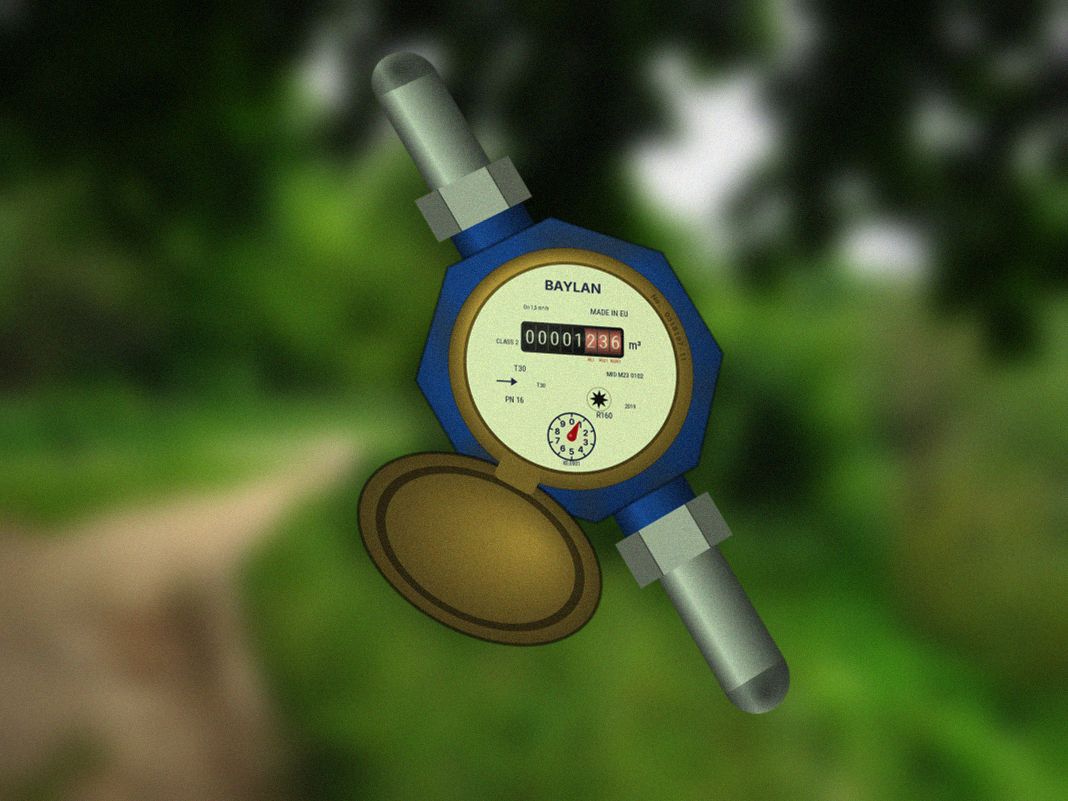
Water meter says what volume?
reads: 1.2360 m³
